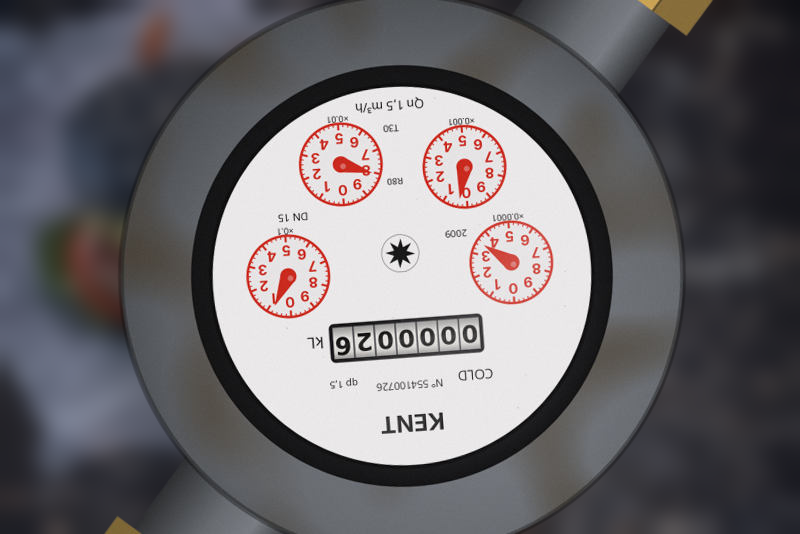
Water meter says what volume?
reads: 26.0803 kL
